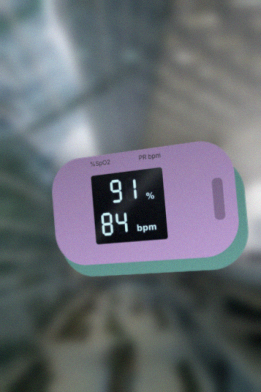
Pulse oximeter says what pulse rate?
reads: 84 bpm
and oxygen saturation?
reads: 91 %
